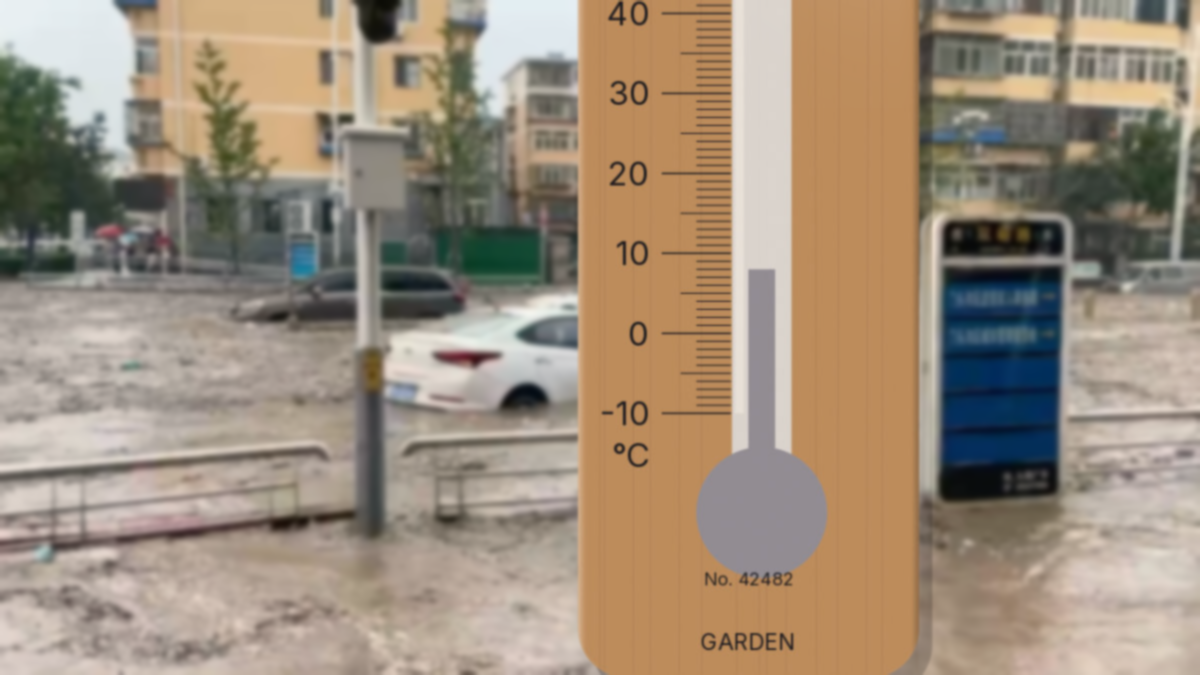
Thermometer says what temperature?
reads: 8 °C
